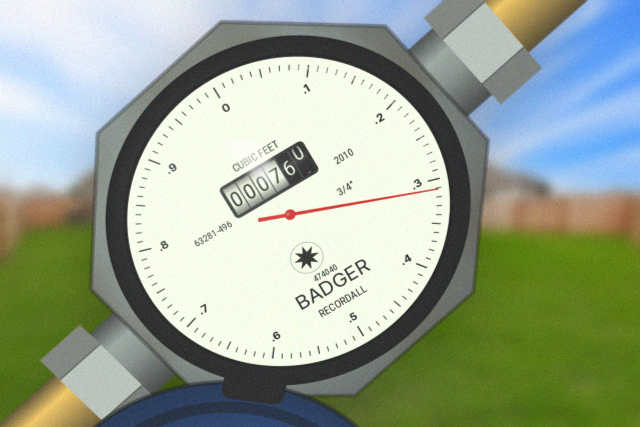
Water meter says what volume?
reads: 760.31 ft³
